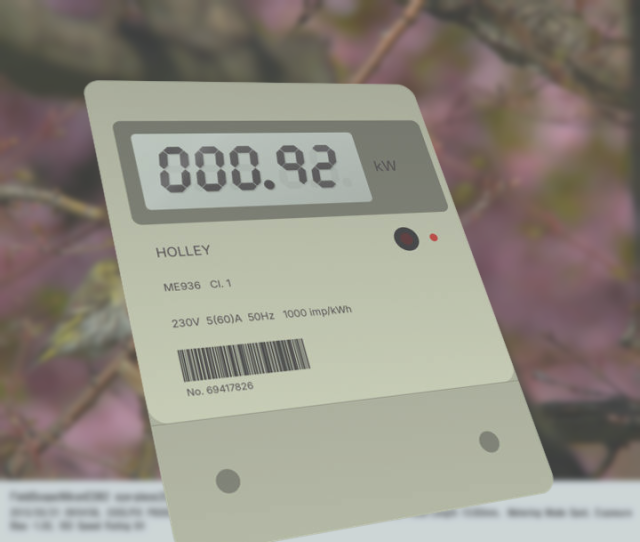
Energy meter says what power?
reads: 0.92 kW
